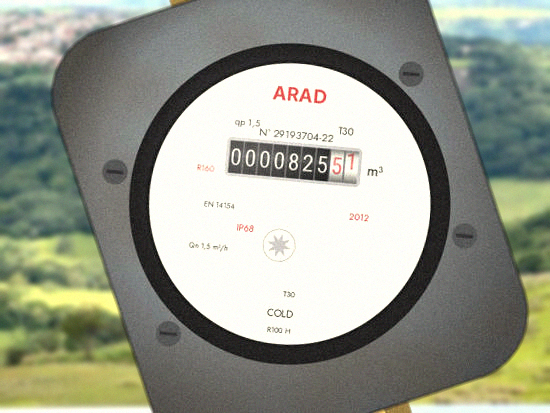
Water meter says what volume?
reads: 825.51 m³
